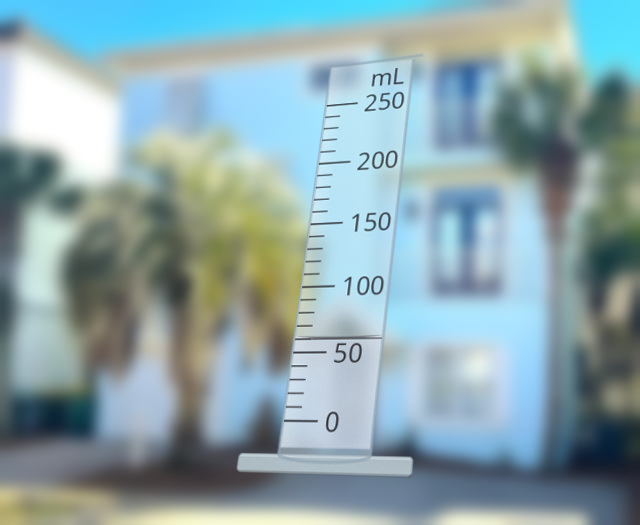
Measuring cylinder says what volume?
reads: 60 mL
